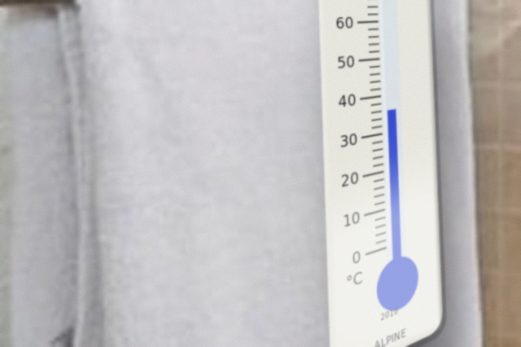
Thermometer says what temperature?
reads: 36 °C
